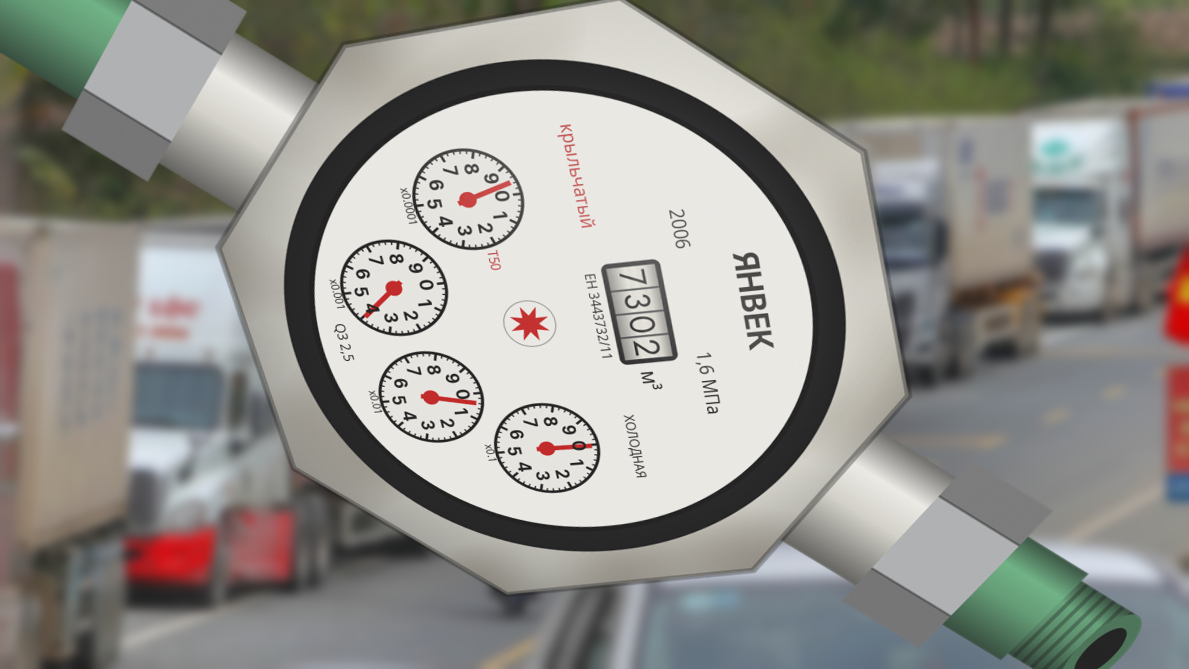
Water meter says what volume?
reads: 7302.0039 m³
